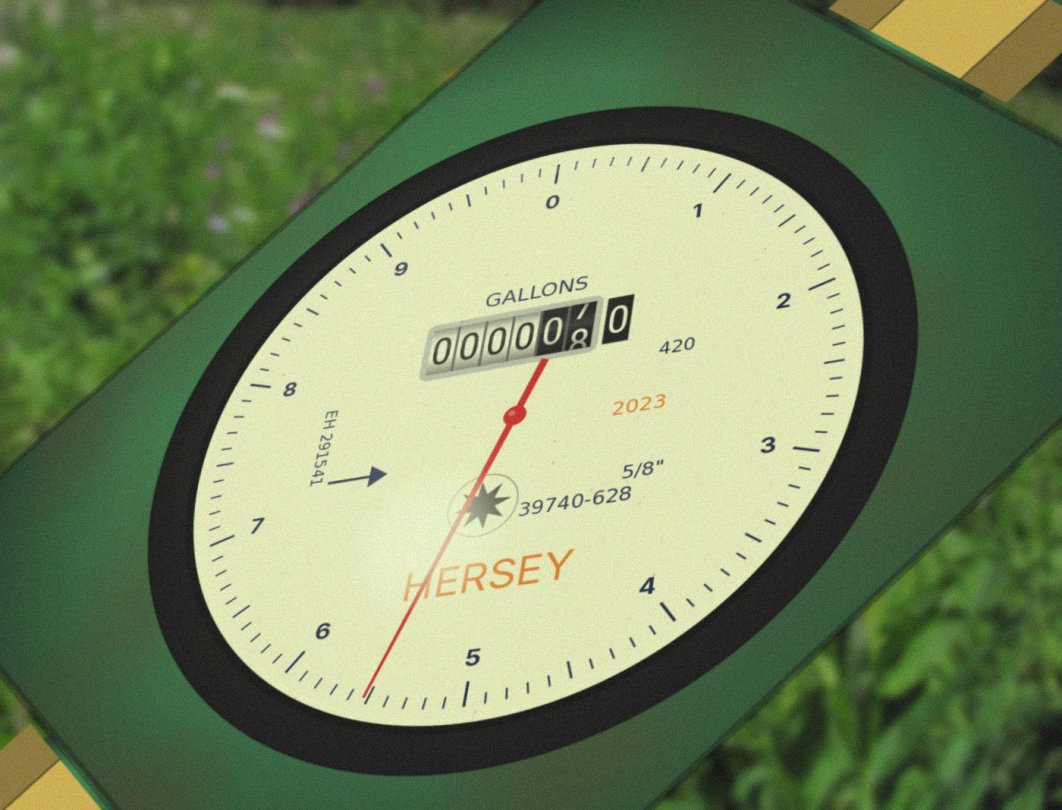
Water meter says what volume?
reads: 75.5 gal
